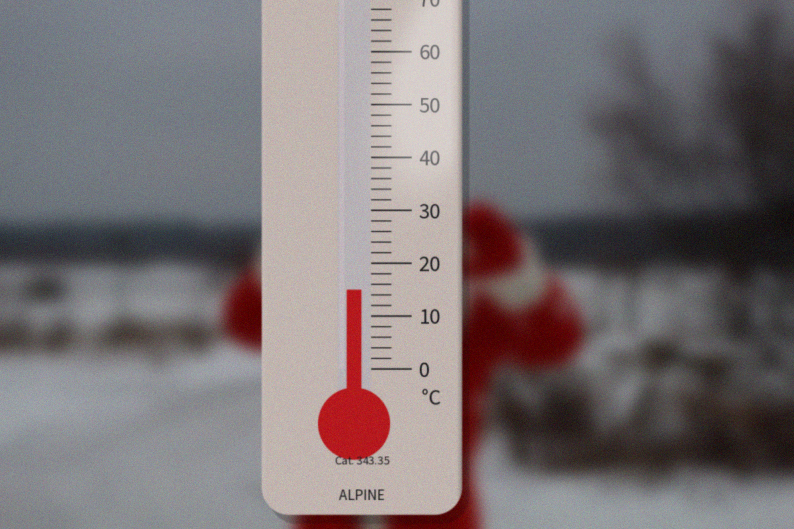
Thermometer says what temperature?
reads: 15 °C
